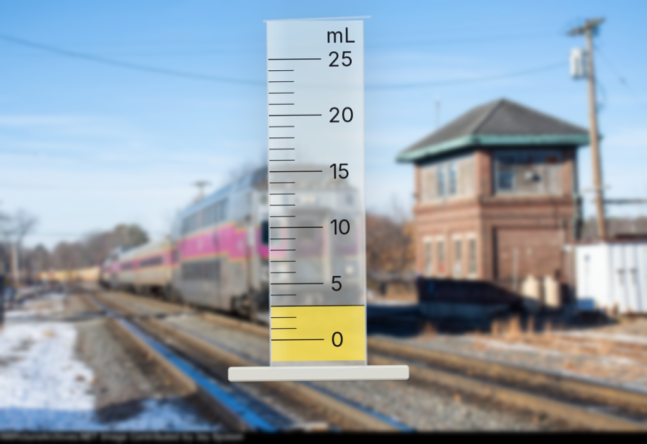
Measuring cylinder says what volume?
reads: 3 mL
